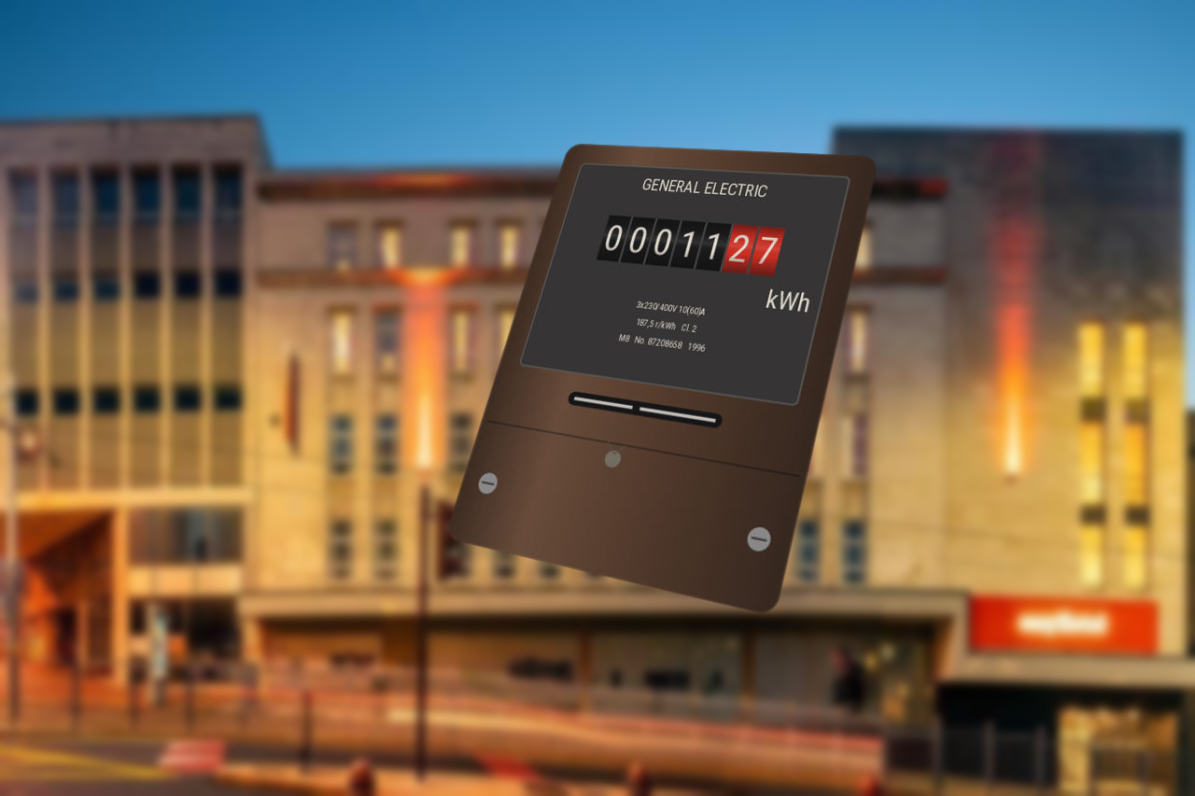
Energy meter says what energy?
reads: 11.27 kWh
